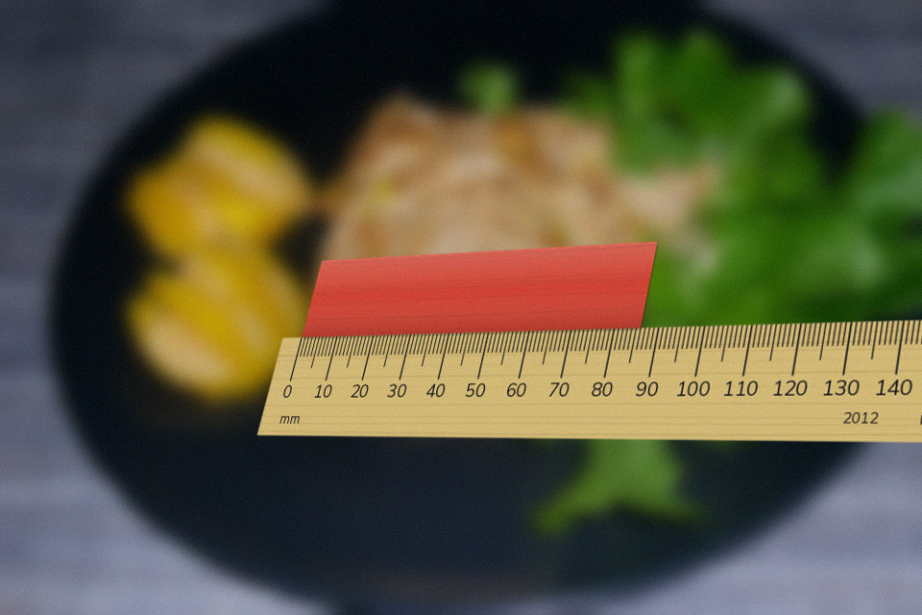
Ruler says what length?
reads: 86 mm
